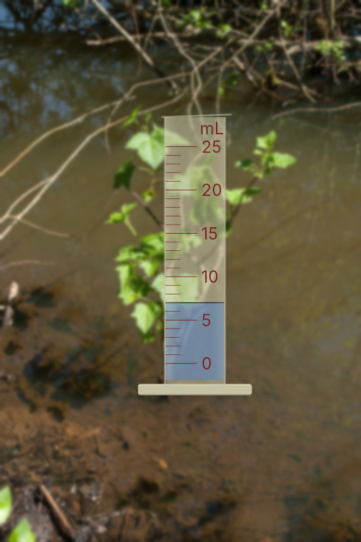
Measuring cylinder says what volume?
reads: 7 mL
